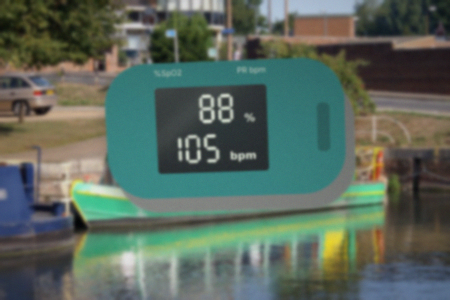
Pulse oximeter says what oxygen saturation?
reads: 88 %
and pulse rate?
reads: 105 bpm
